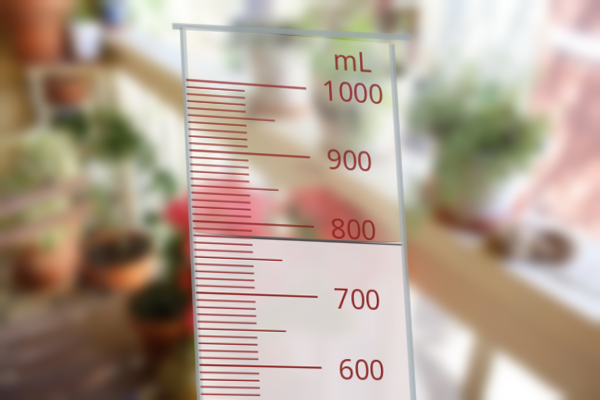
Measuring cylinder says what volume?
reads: 780 mL
